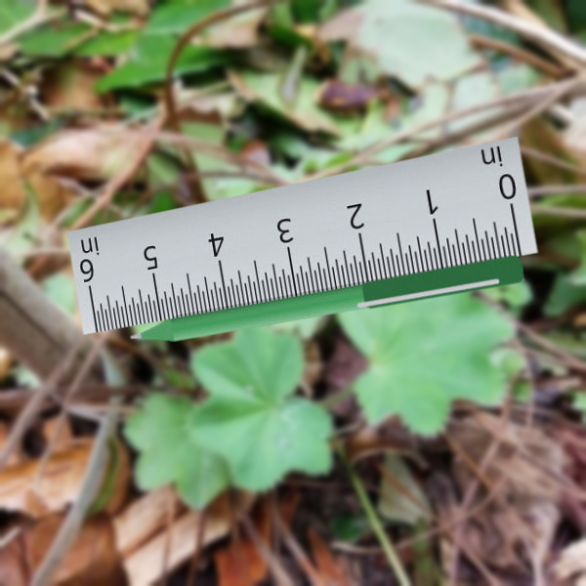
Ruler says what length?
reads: 5.5 in
